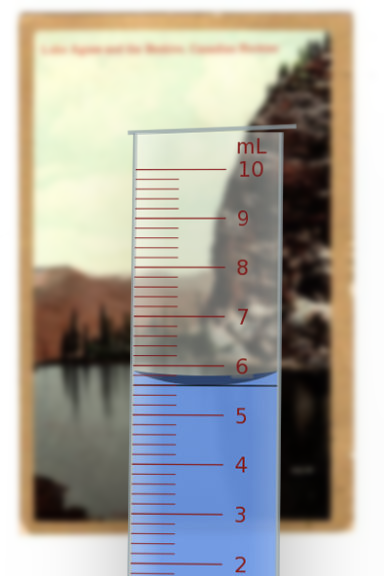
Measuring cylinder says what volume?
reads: 5.6 mL
